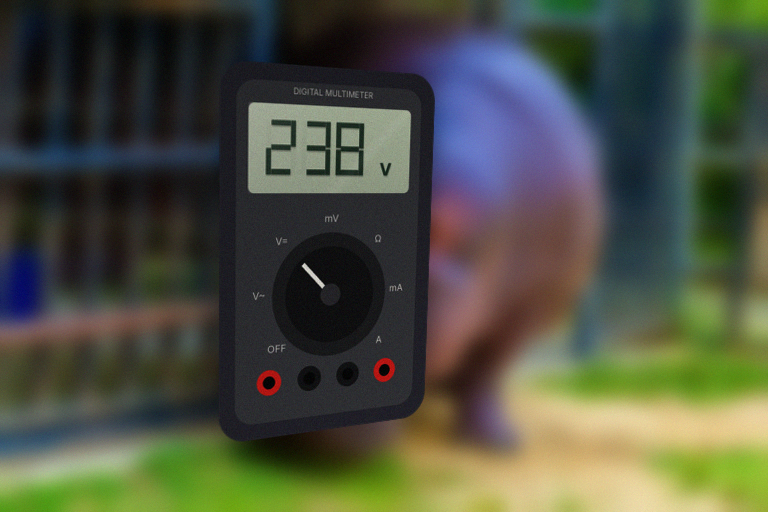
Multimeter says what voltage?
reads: 238 V
